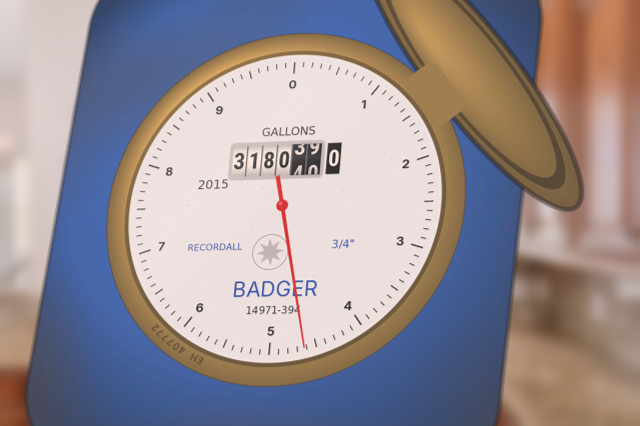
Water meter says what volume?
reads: 3180394.6 gal
